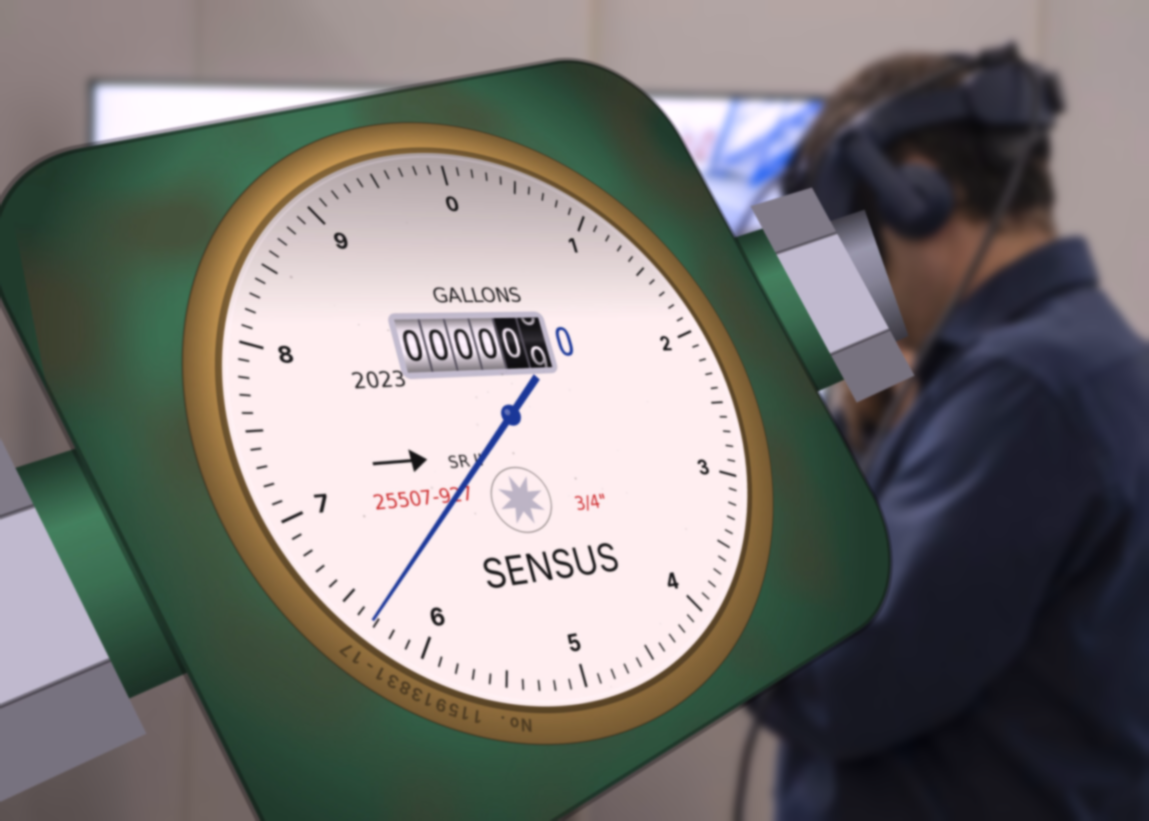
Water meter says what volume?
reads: 86.3 gal
